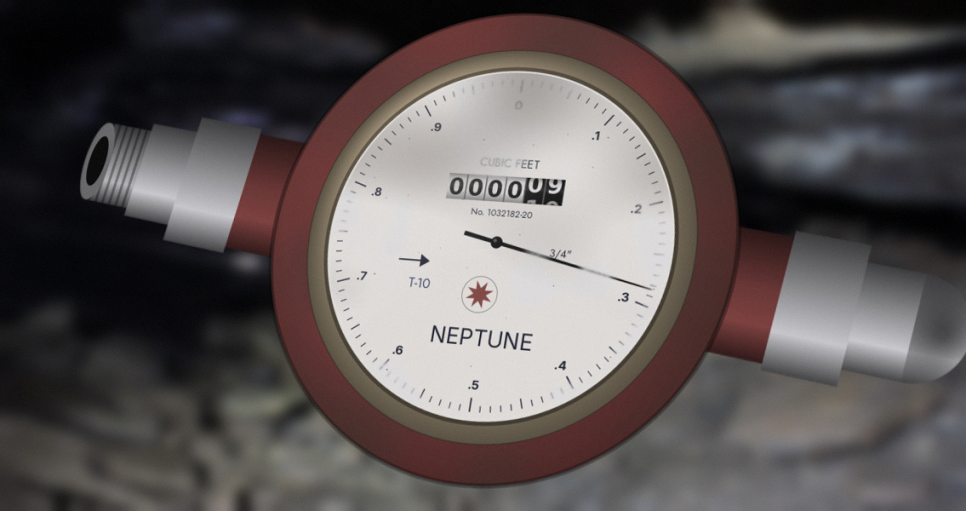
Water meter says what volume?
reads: 9.28 ft³
